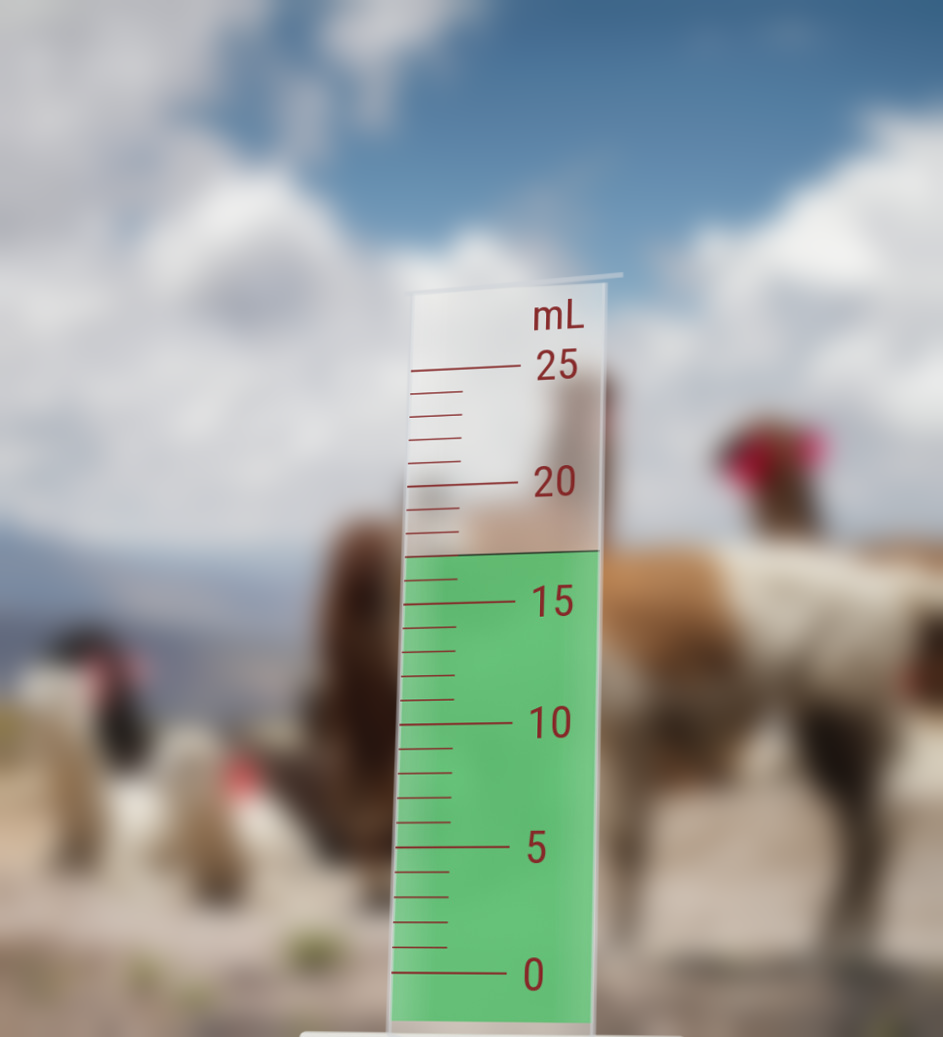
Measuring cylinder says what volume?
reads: 17 mL
